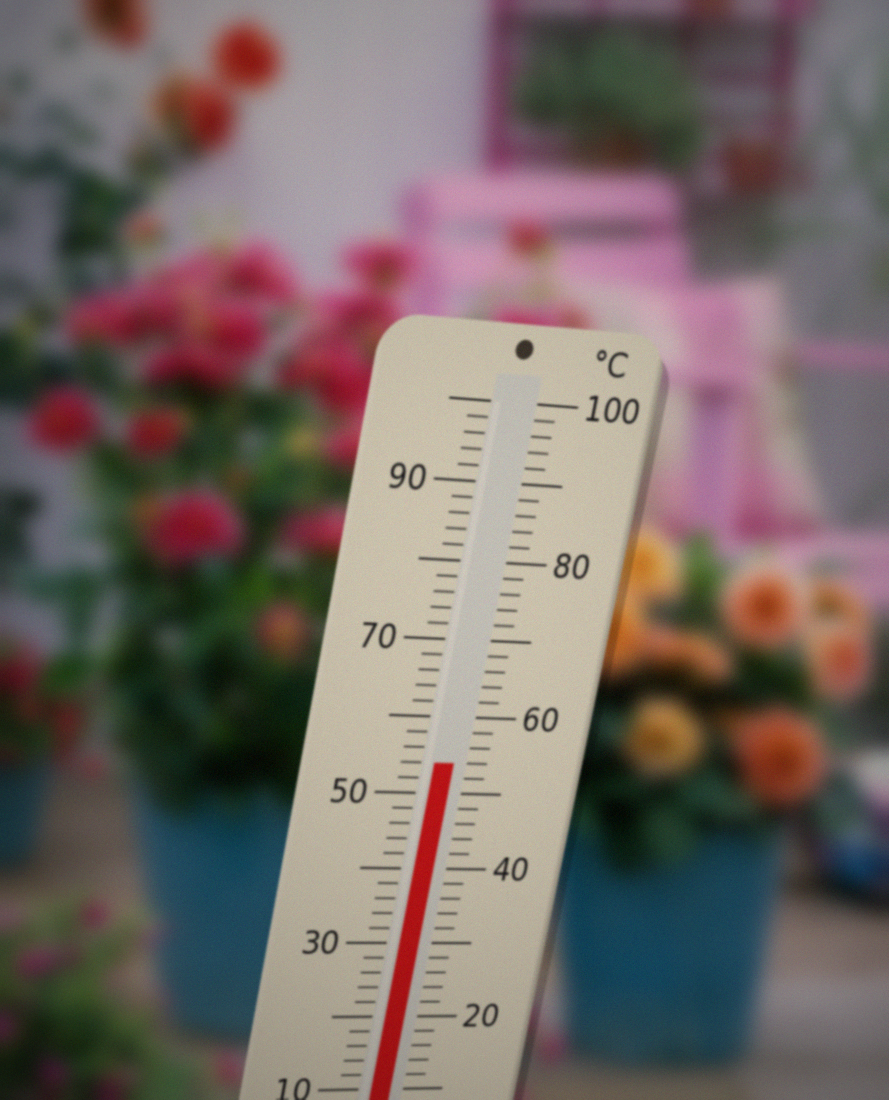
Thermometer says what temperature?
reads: 54 °C
